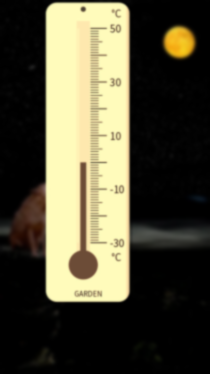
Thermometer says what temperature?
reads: 0 °C
